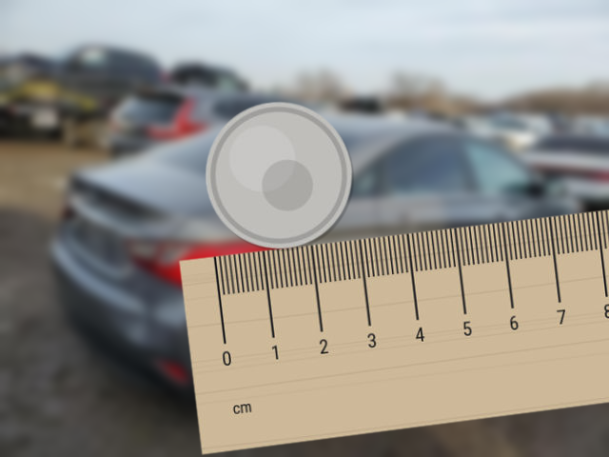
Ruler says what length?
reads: 3 cm
